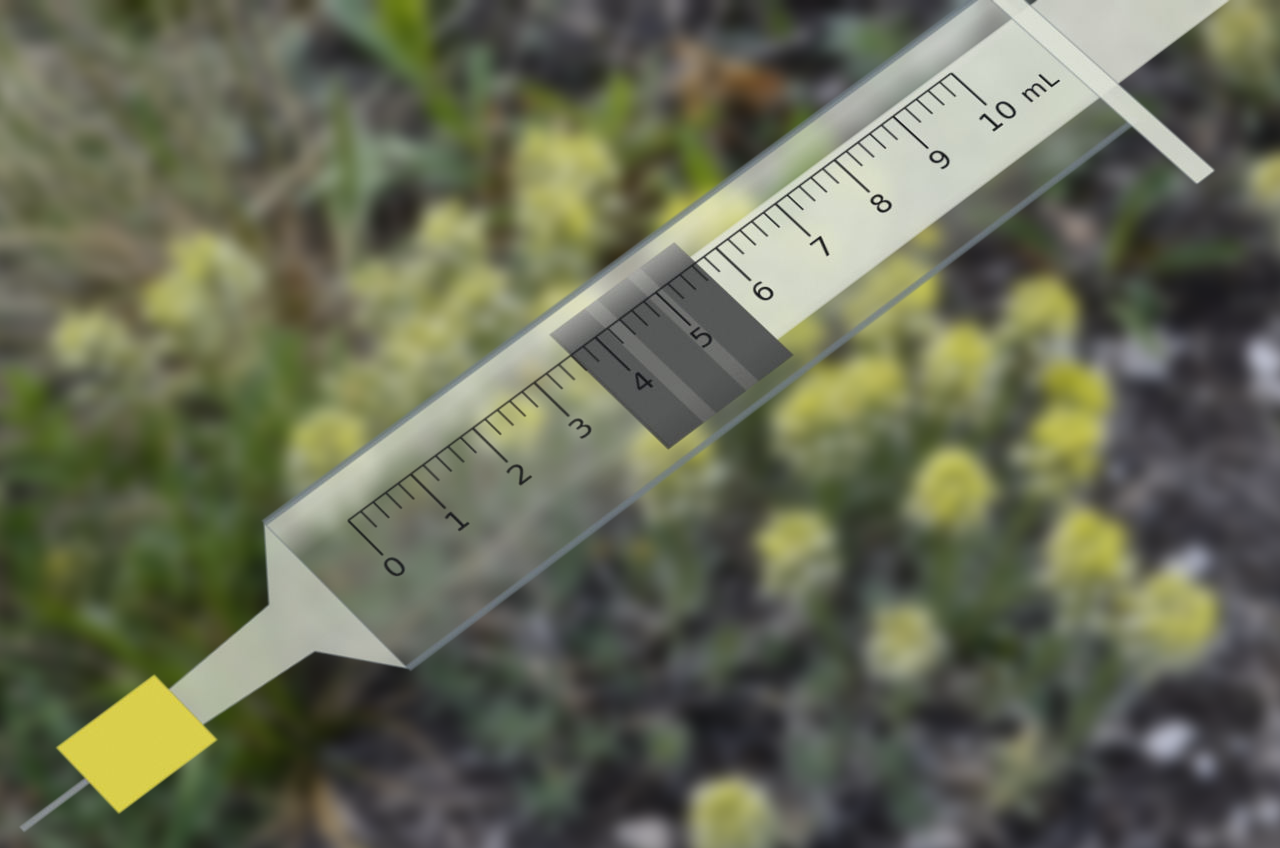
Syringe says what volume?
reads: 3.6 mL
